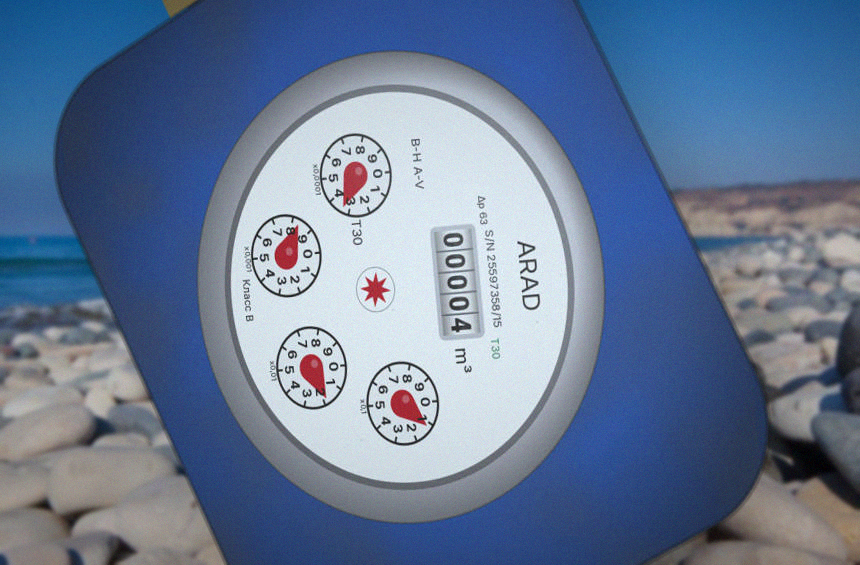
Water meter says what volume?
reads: 4.1183 m³
